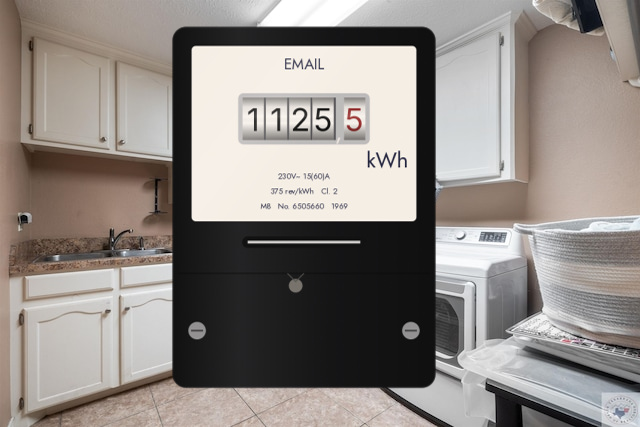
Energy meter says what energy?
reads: 1125.5 kWh
